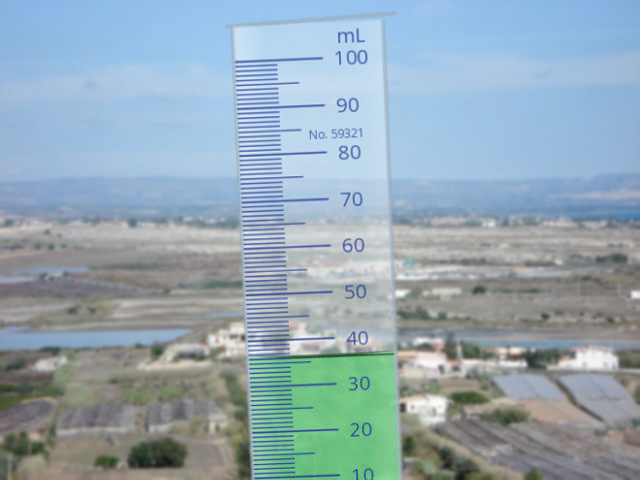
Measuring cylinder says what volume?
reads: 36 mL
